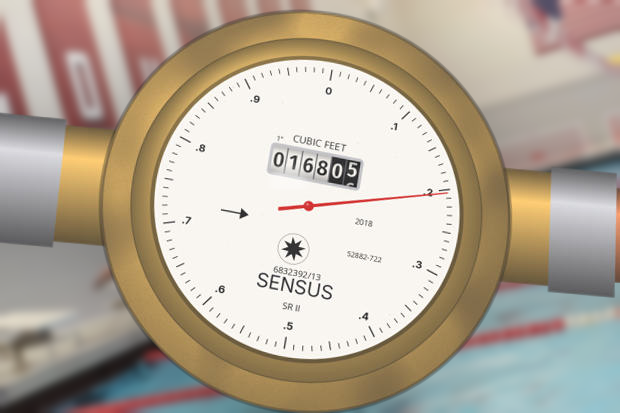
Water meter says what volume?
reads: 16805.20 ft³
